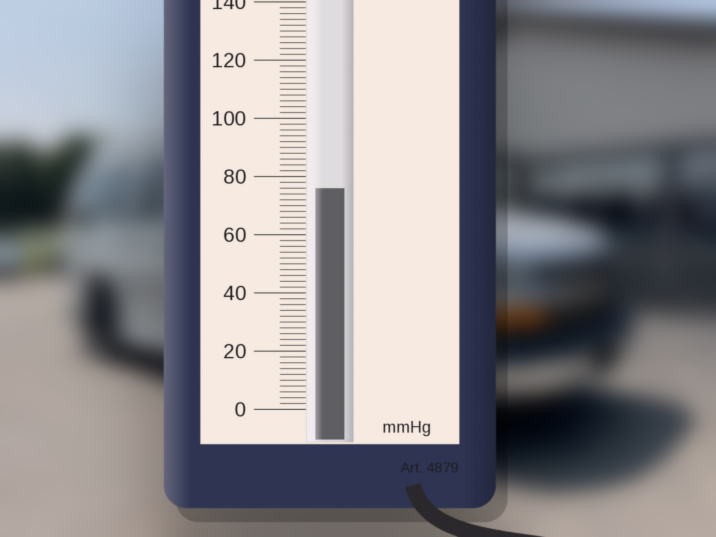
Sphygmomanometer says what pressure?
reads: 76 mmHg
